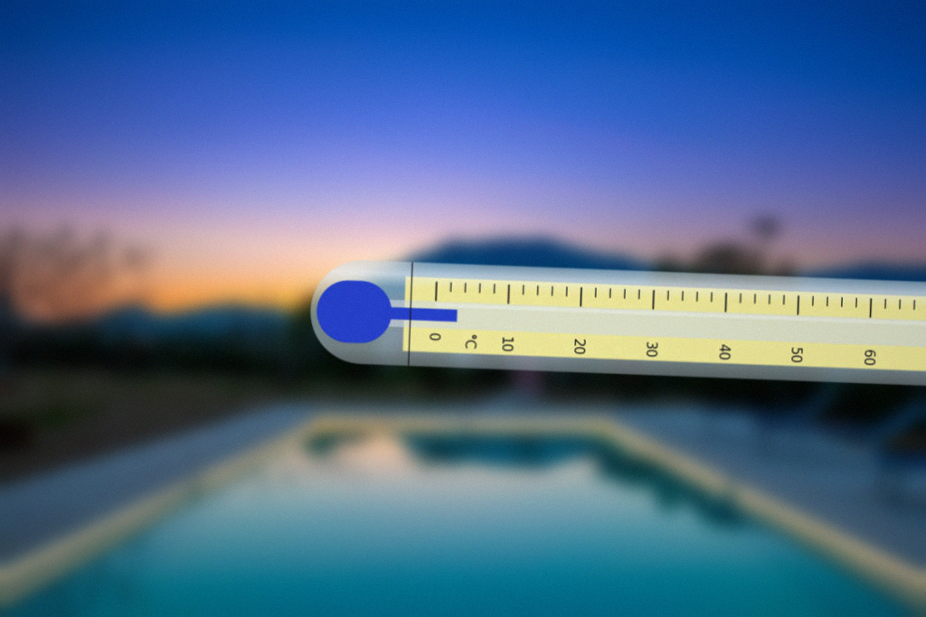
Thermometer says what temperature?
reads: 3 °C
